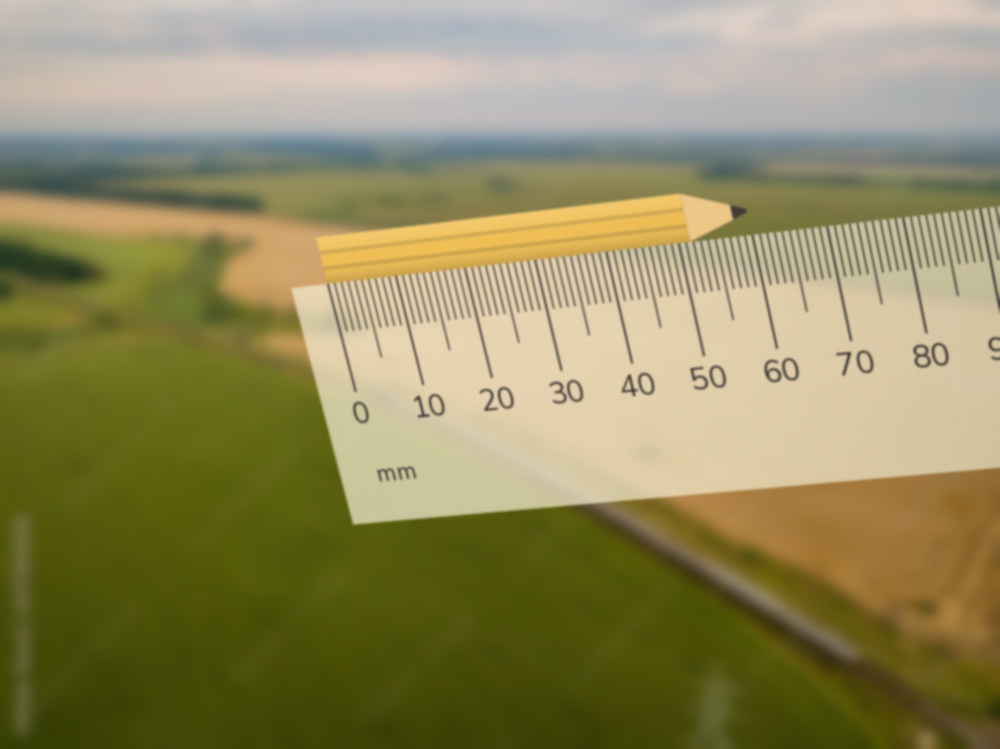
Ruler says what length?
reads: 60 mm
